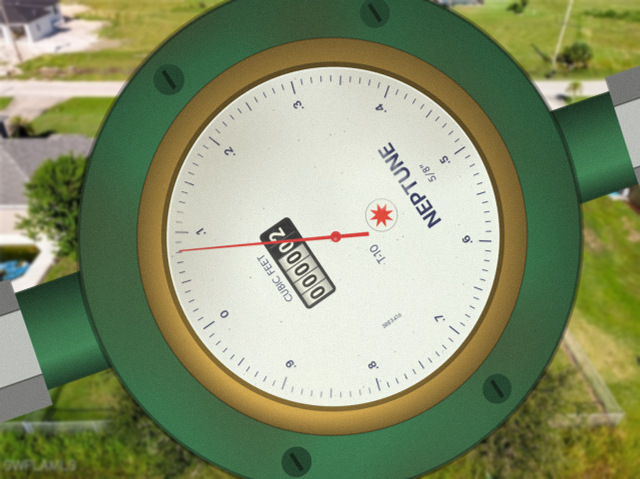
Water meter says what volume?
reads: 2.08 ft³
